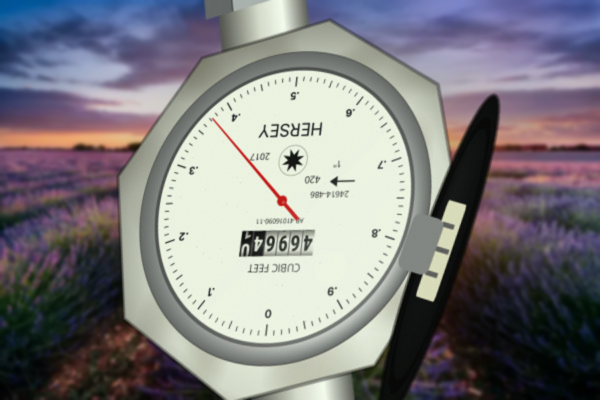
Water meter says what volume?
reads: 469640.37 ft³
